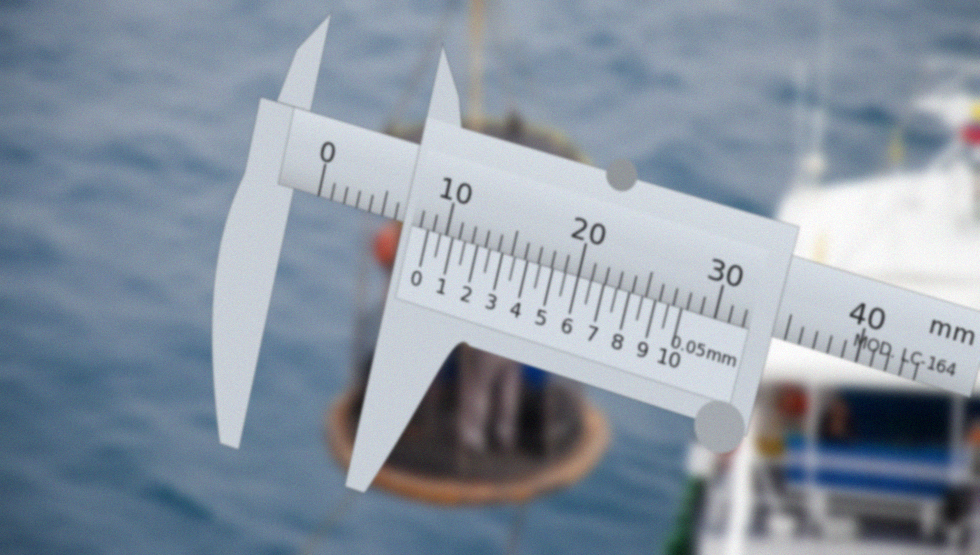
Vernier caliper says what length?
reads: 8.6 mm
